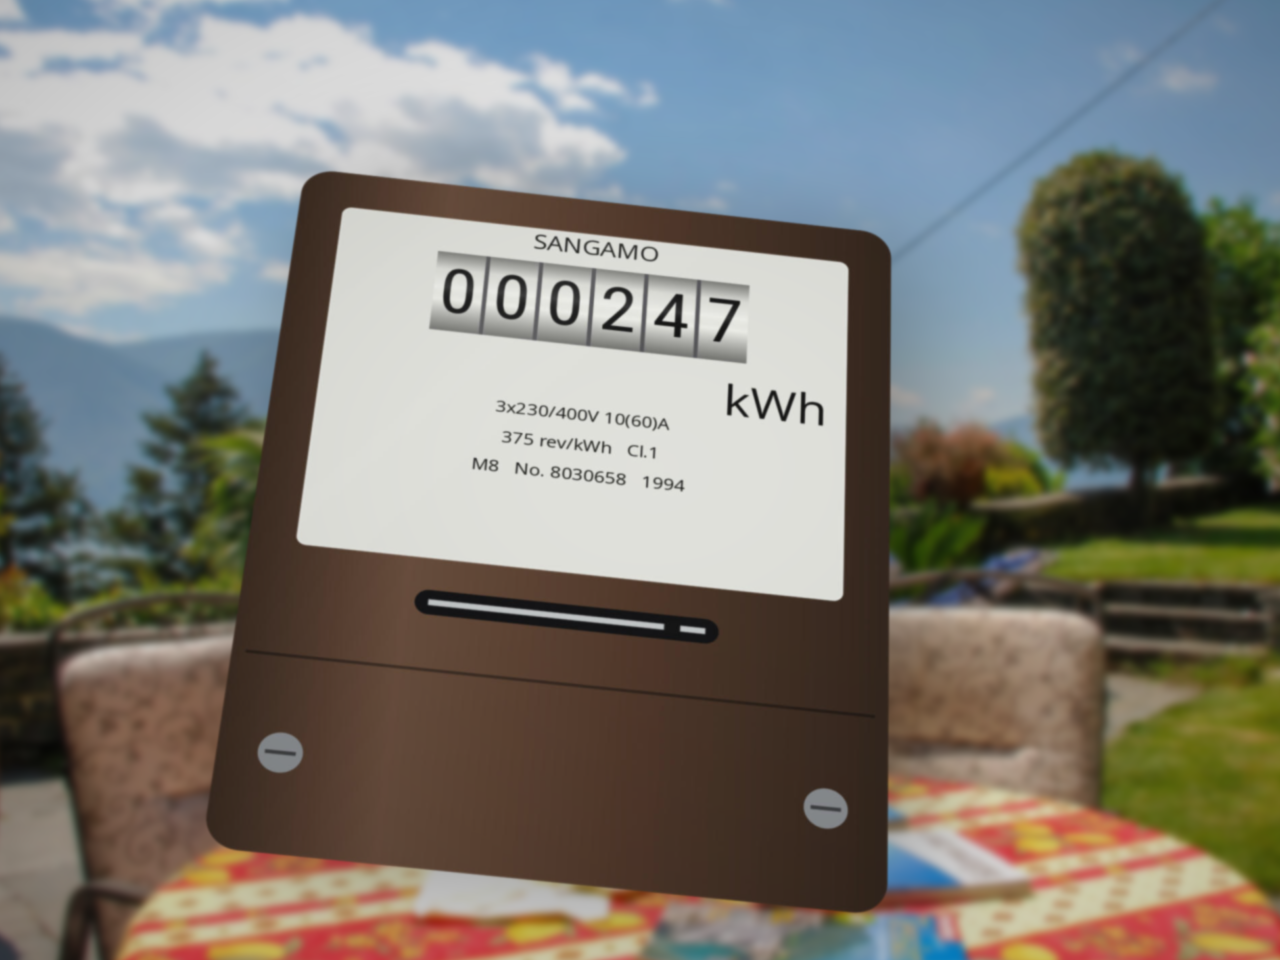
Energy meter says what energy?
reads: 247 kWh
